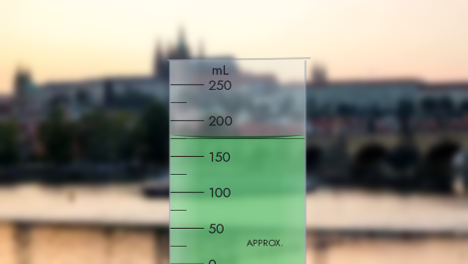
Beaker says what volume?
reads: 175 mL
